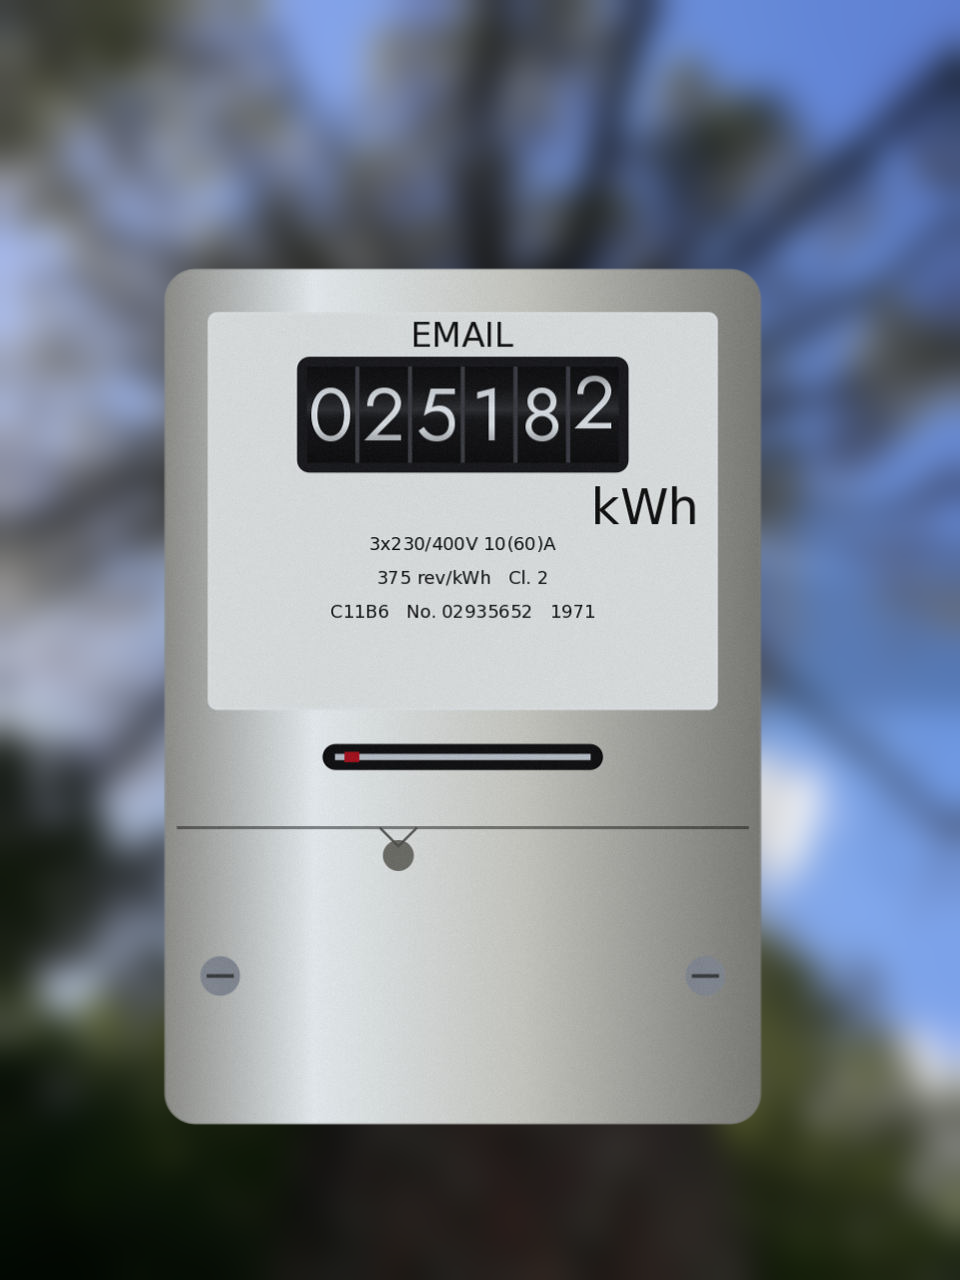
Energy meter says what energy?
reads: 25182 kWh
